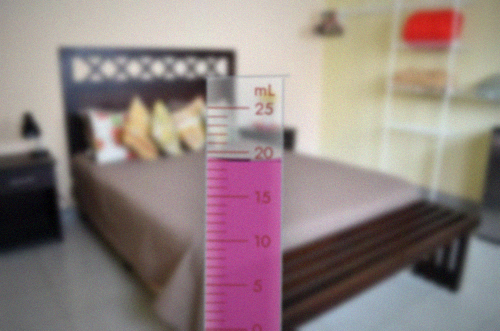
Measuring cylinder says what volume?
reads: 19 mL
